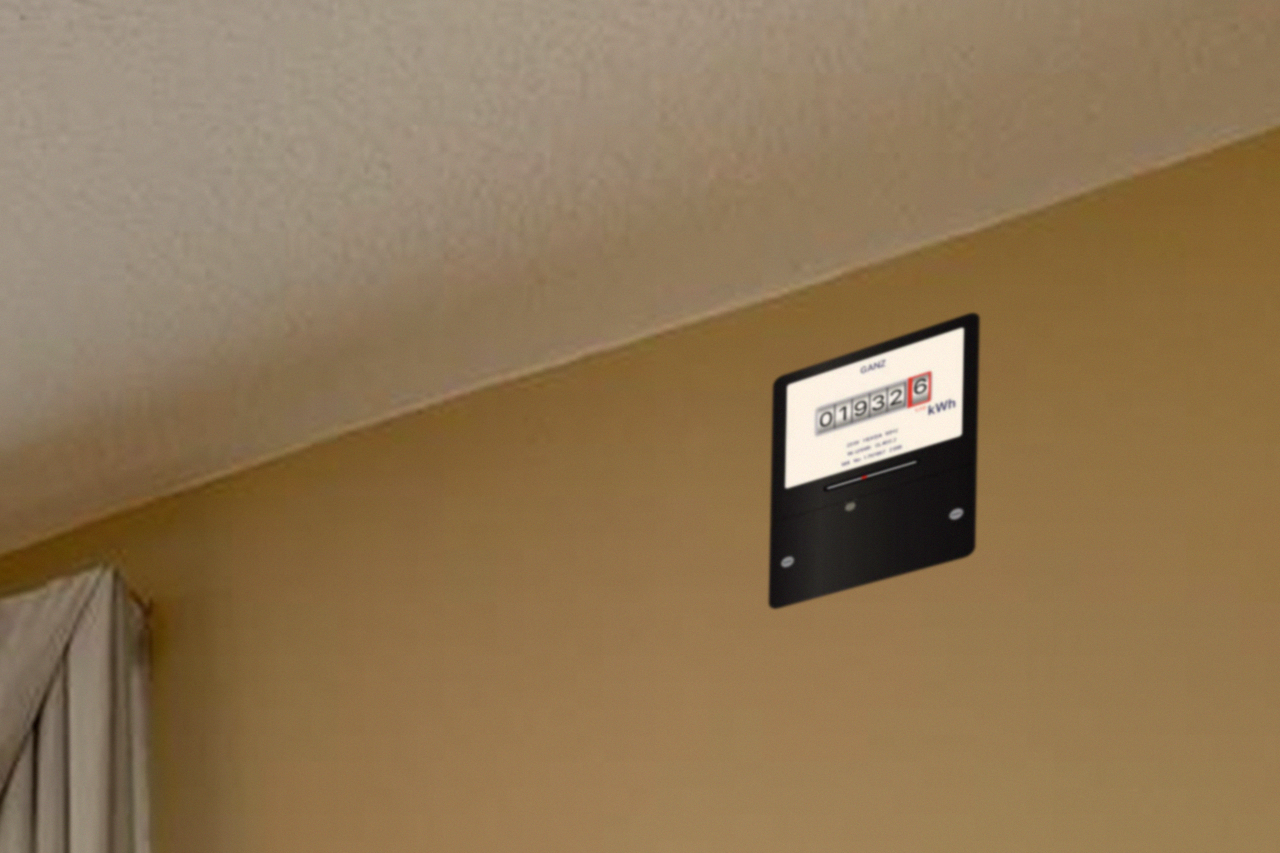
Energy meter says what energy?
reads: 1932.6 kWh
